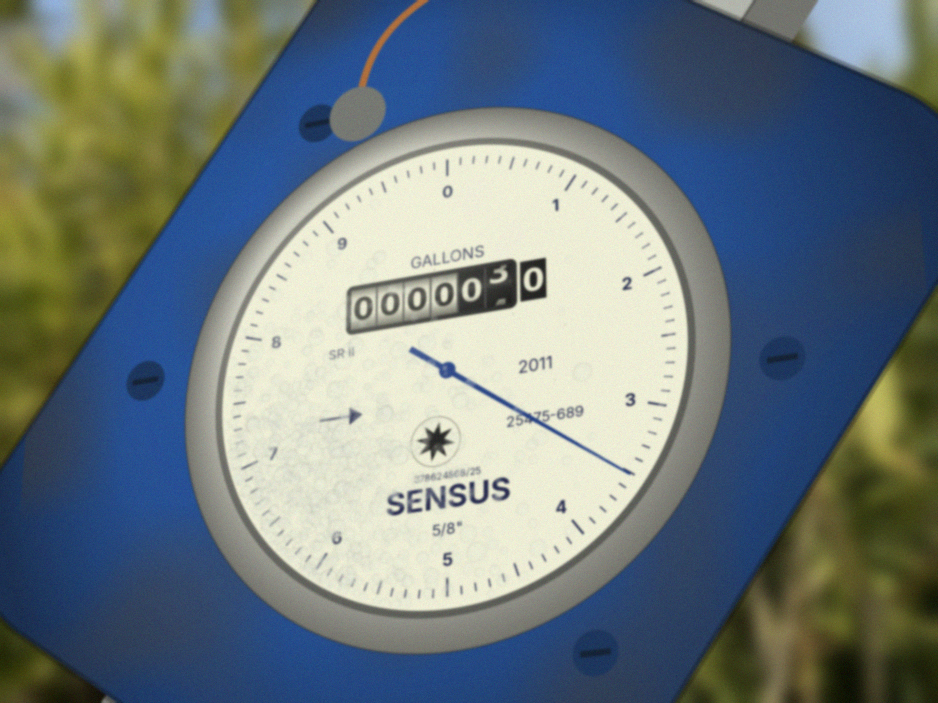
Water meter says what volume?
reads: 33.5 gal
